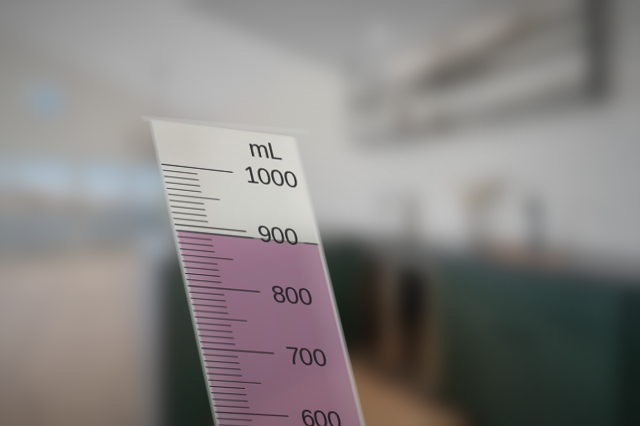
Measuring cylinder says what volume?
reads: 890 mL
